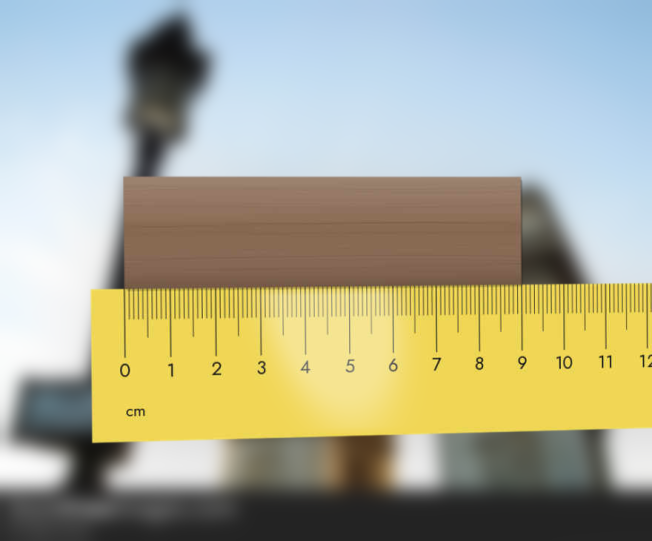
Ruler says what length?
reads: 9 cm
